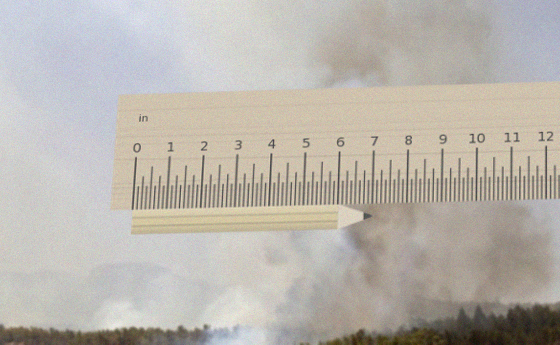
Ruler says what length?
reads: 7 in
